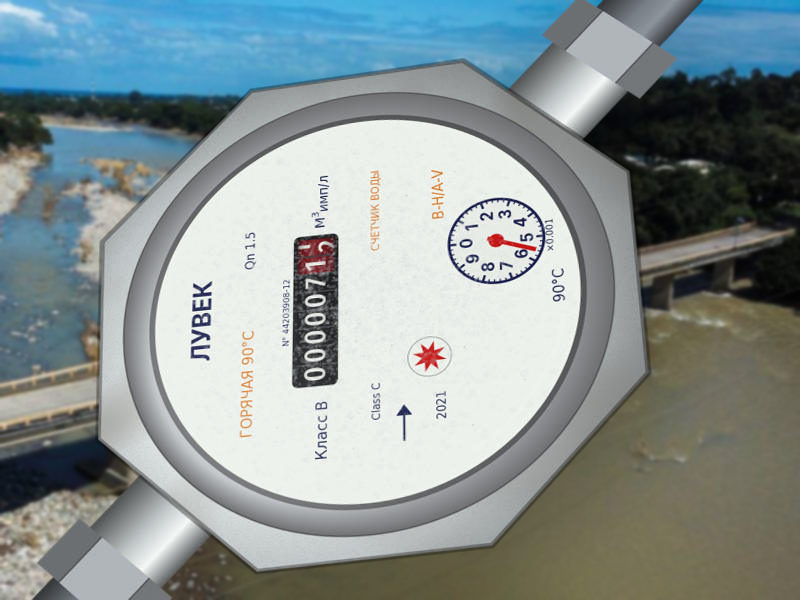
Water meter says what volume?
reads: 7.115 m³
